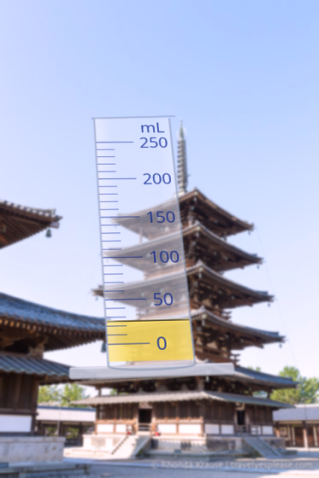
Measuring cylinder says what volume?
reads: 25 mL
